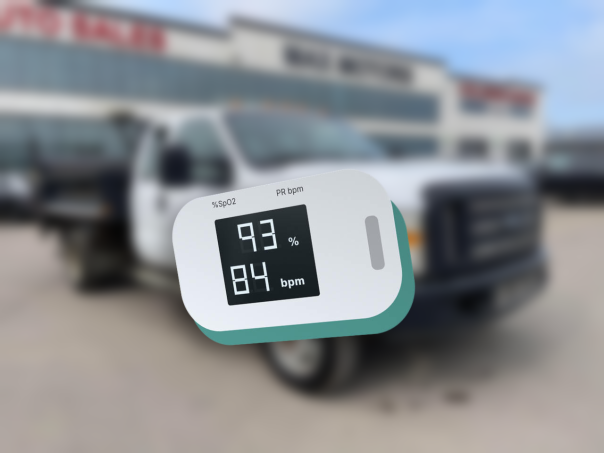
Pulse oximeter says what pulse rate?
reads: 84 bpm
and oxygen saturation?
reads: 93 %
